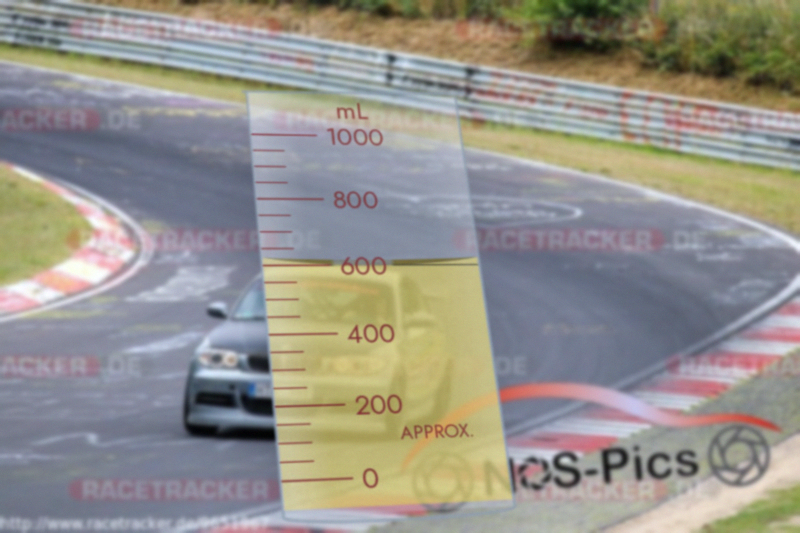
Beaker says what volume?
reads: 600 mL
